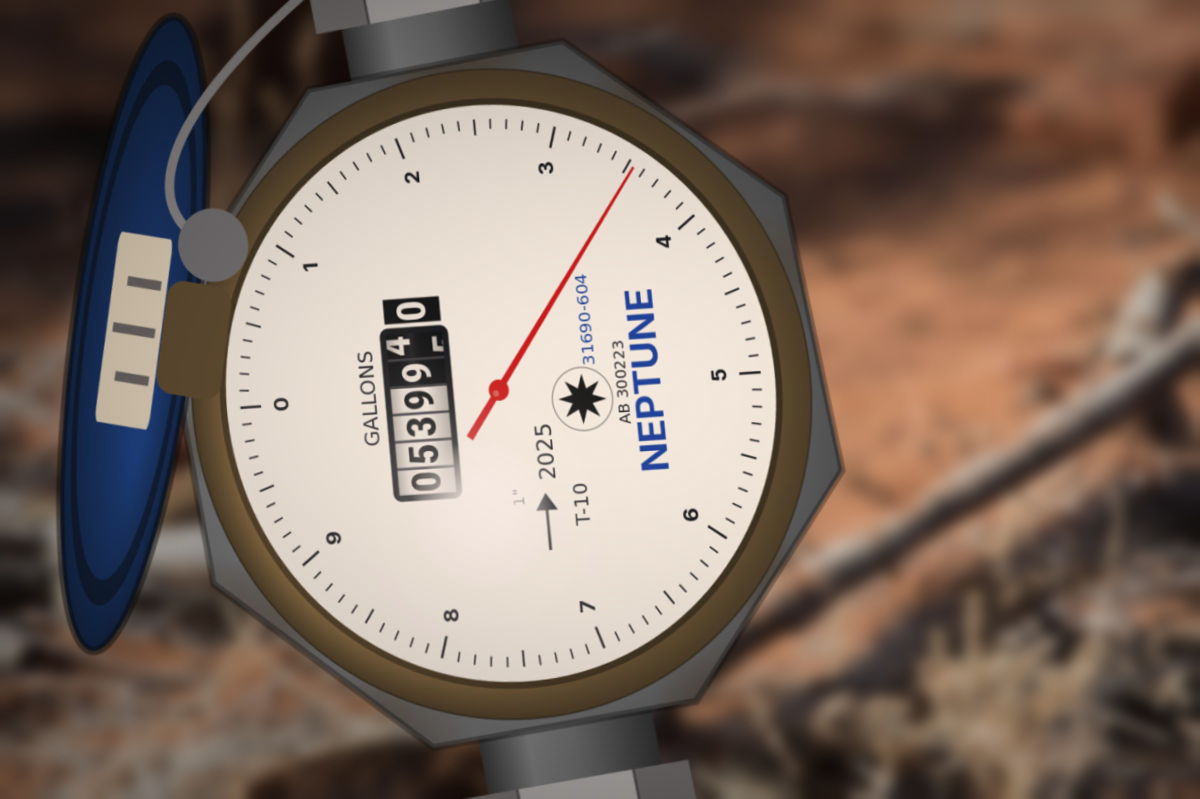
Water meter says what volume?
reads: 539943.5 gal
